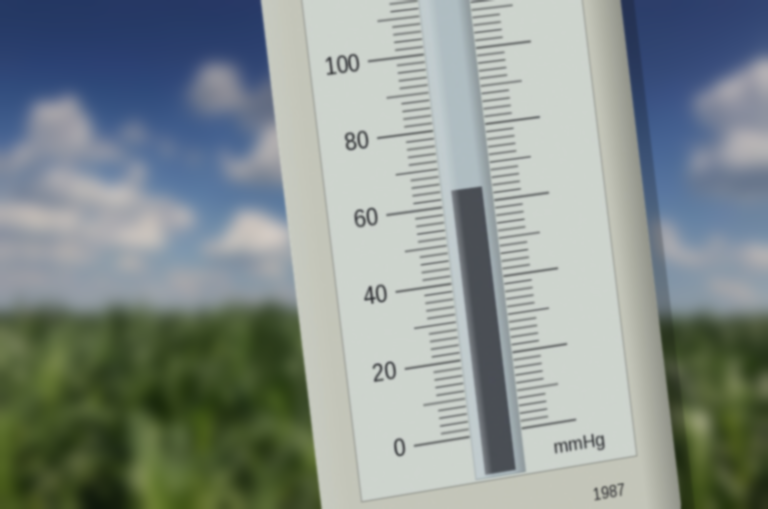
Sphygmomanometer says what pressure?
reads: 64 mmHg
